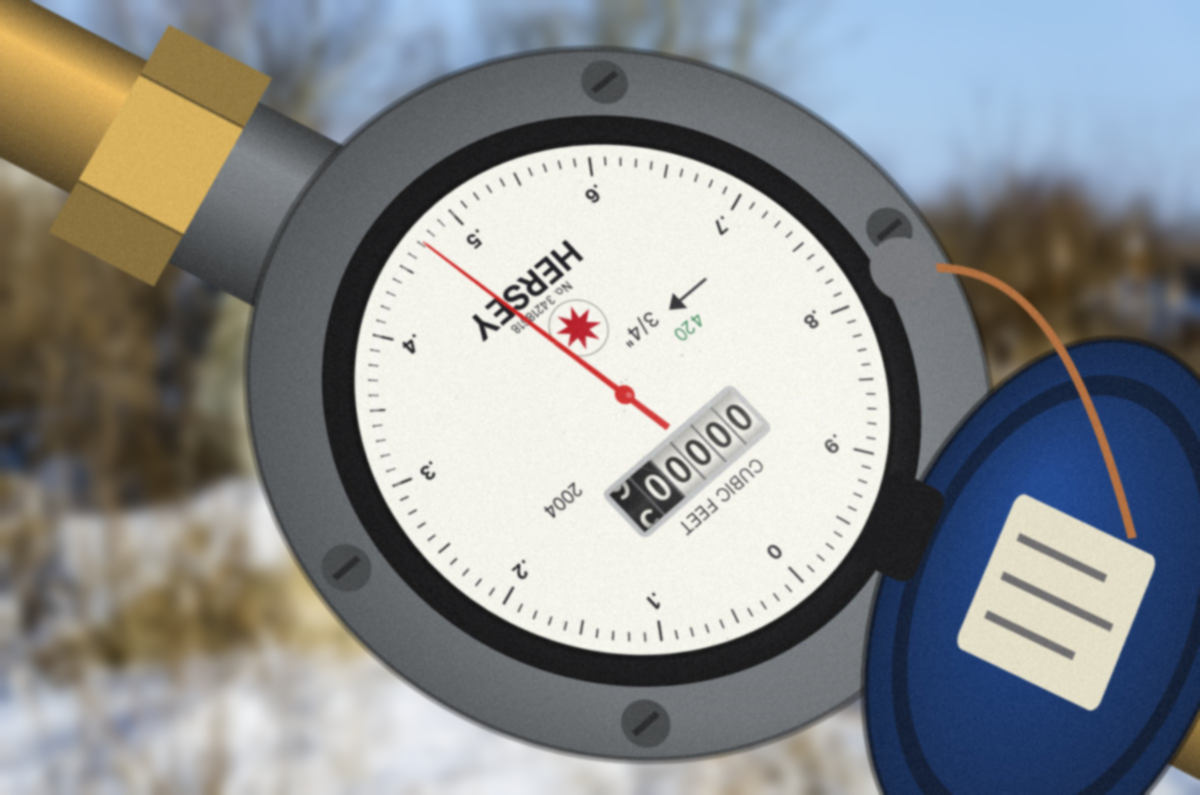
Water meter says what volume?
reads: 5.47 ft³
